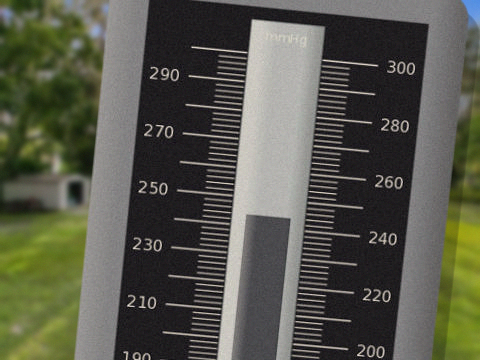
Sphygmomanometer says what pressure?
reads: 244 mmHg
